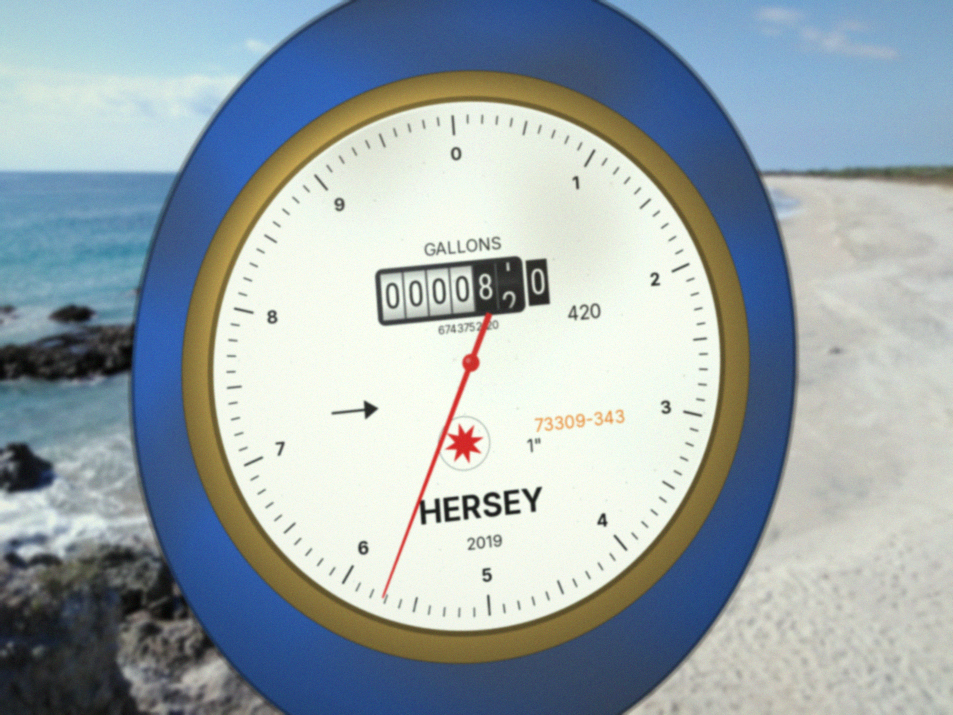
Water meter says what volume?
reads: 815.7 gal
